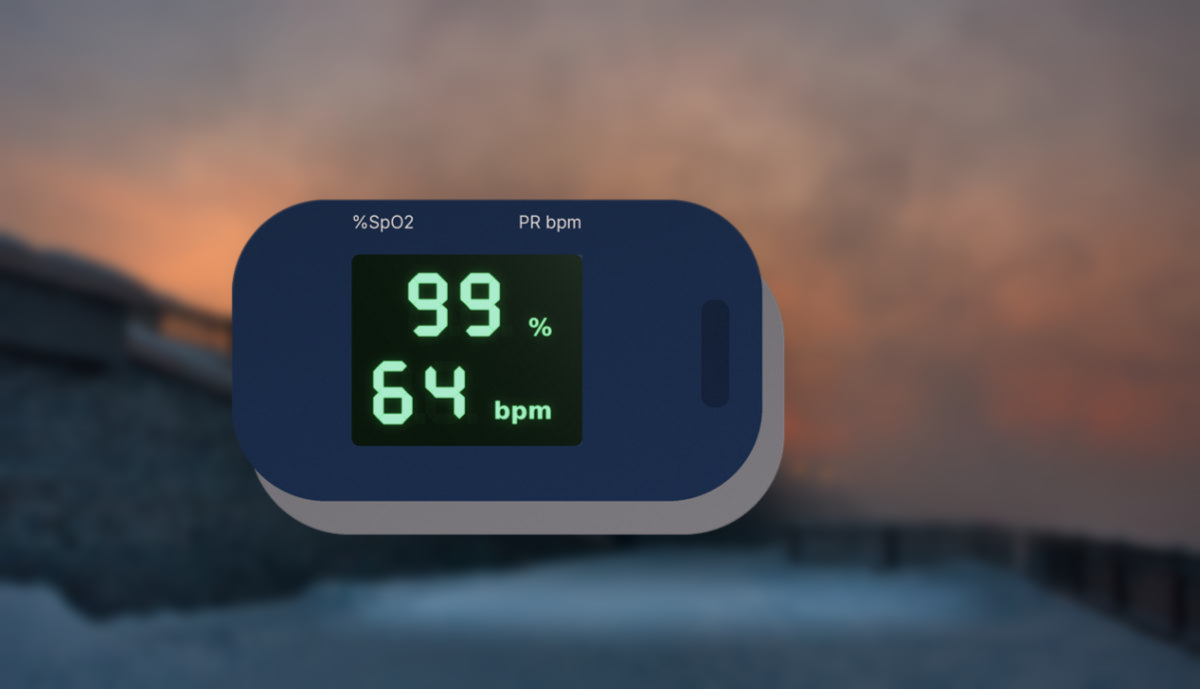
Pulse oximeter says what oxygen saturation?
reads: 99 %
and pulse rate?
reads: 64 bpm
